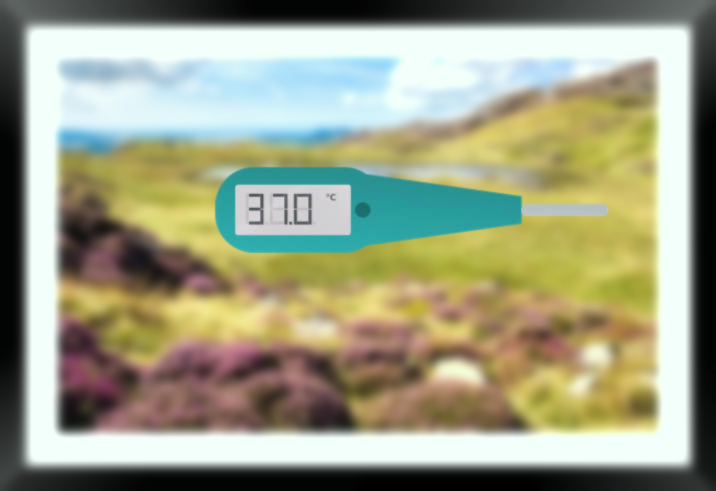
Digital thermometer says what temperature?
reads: 37.0 °C
